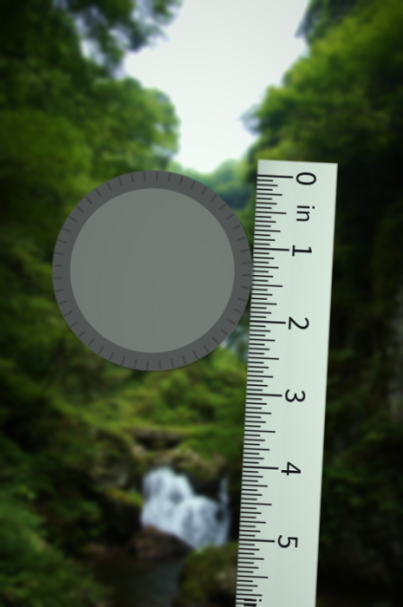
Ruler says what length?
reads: 2.75 in
